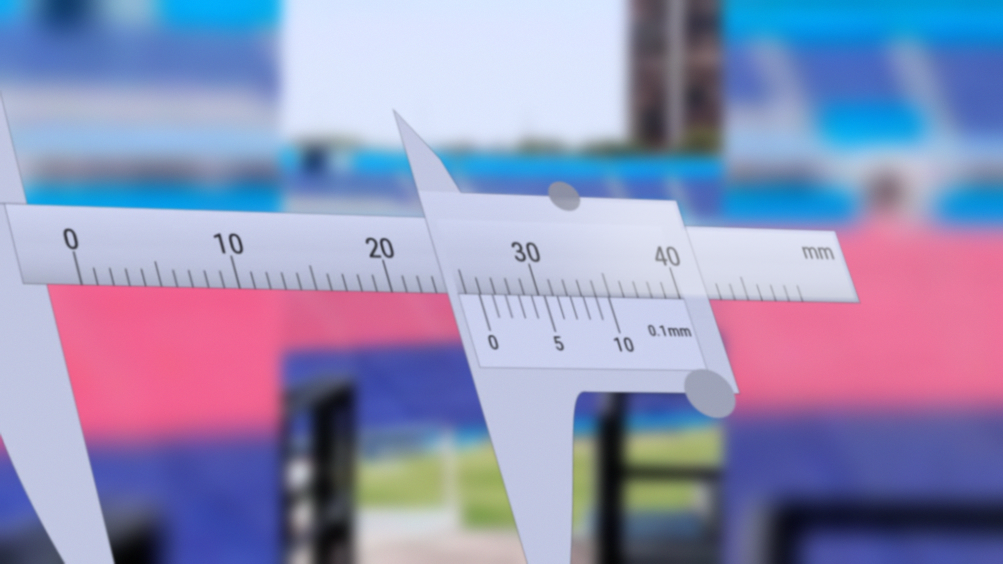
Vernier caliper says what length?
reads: 25.9 mm
